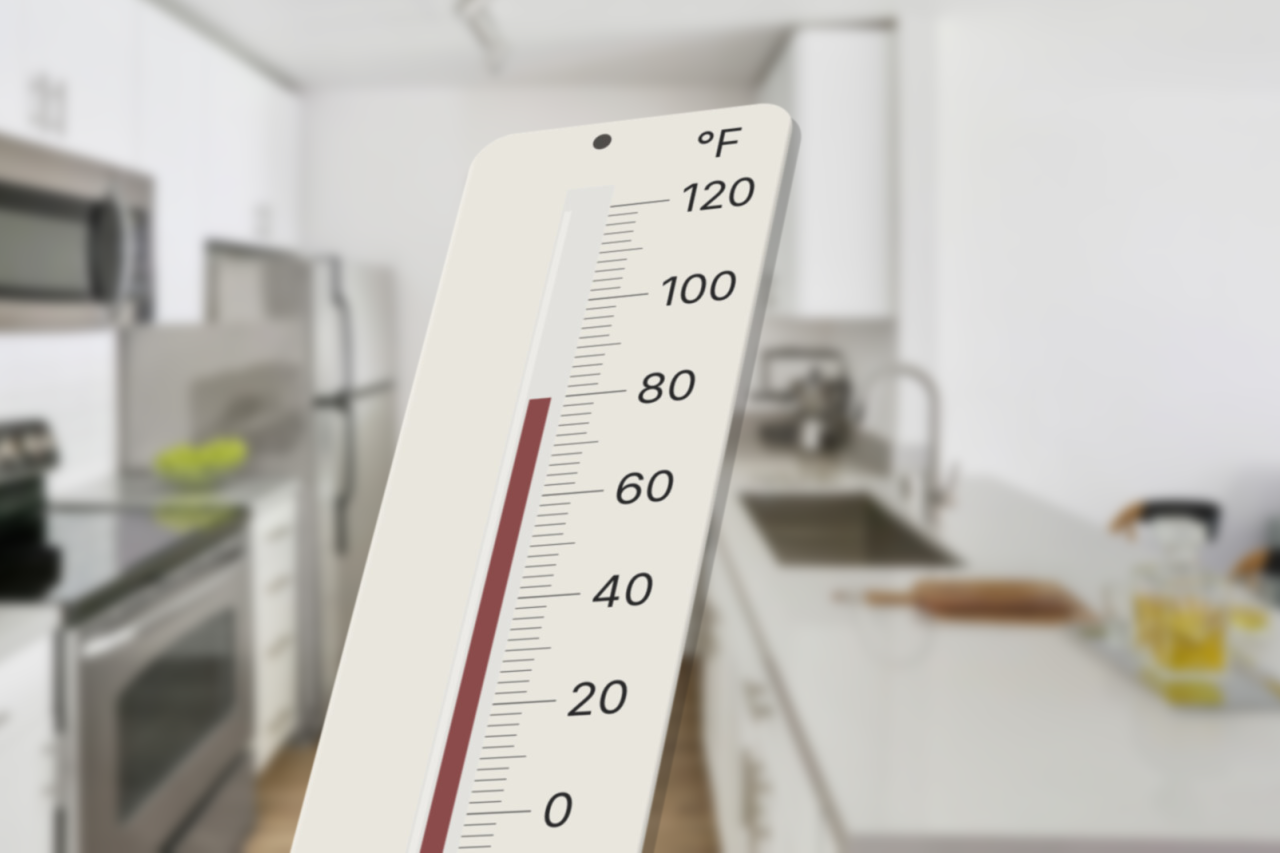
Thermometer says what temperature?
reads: 80 °F
